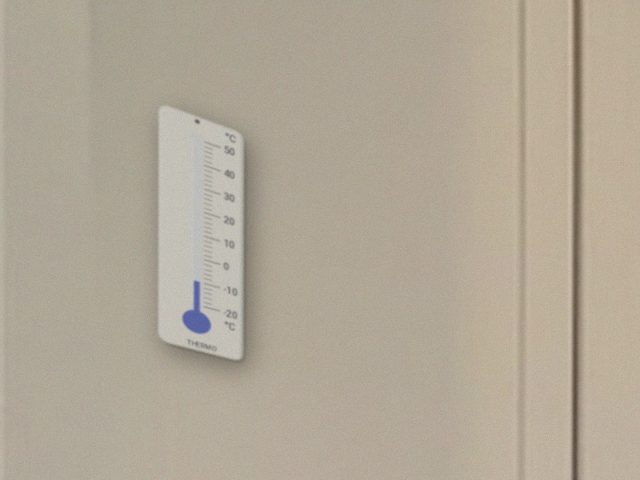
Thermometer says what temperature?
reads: -10 °C
